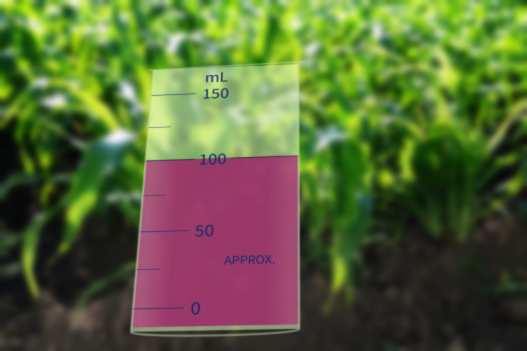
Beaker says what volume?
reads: 100 mL
